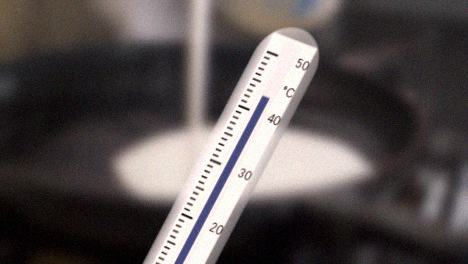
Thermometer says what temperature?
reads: 43 °C
